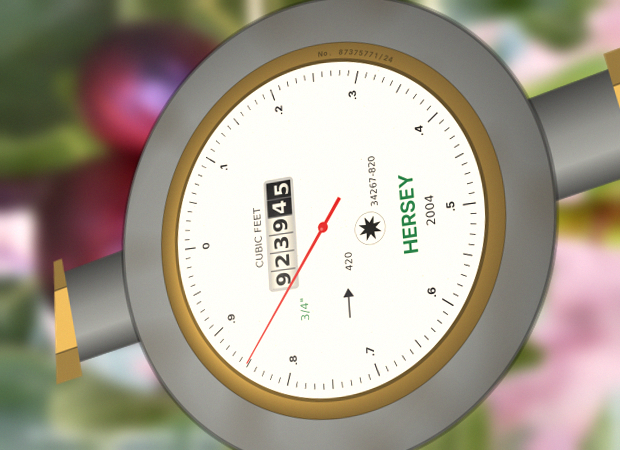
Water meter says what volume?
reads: 923944.85 ft³
